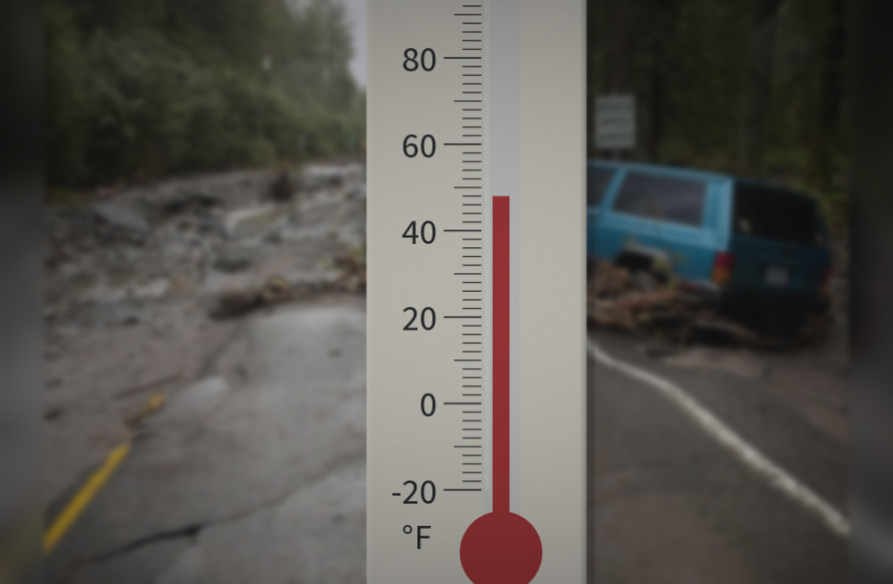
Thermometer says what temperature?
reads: 48 °F
